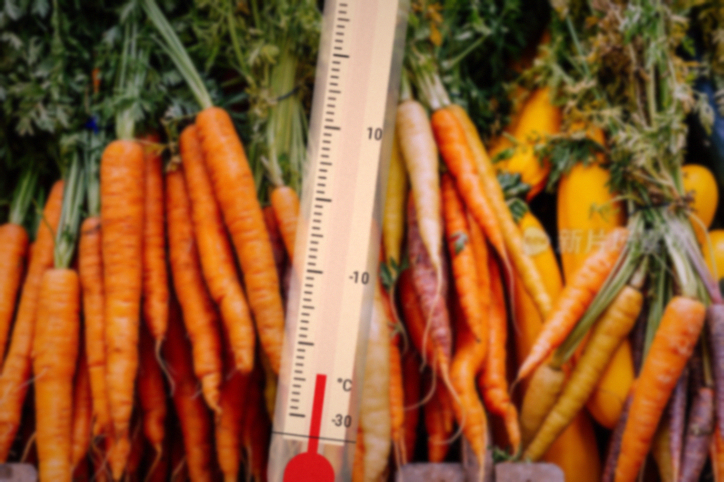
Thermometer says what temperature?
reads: -24 °C
